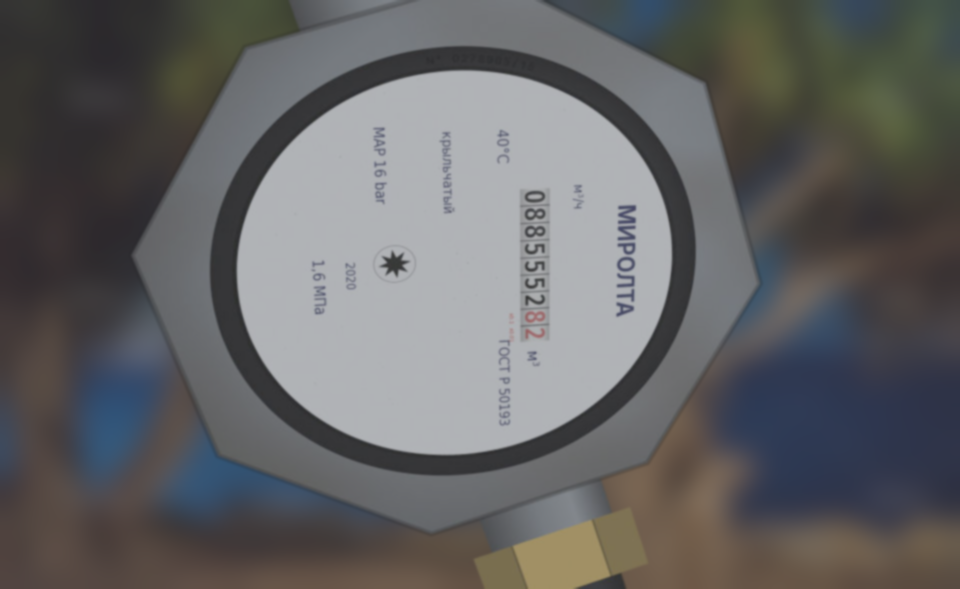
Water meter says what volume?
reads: 885552.82 m³
